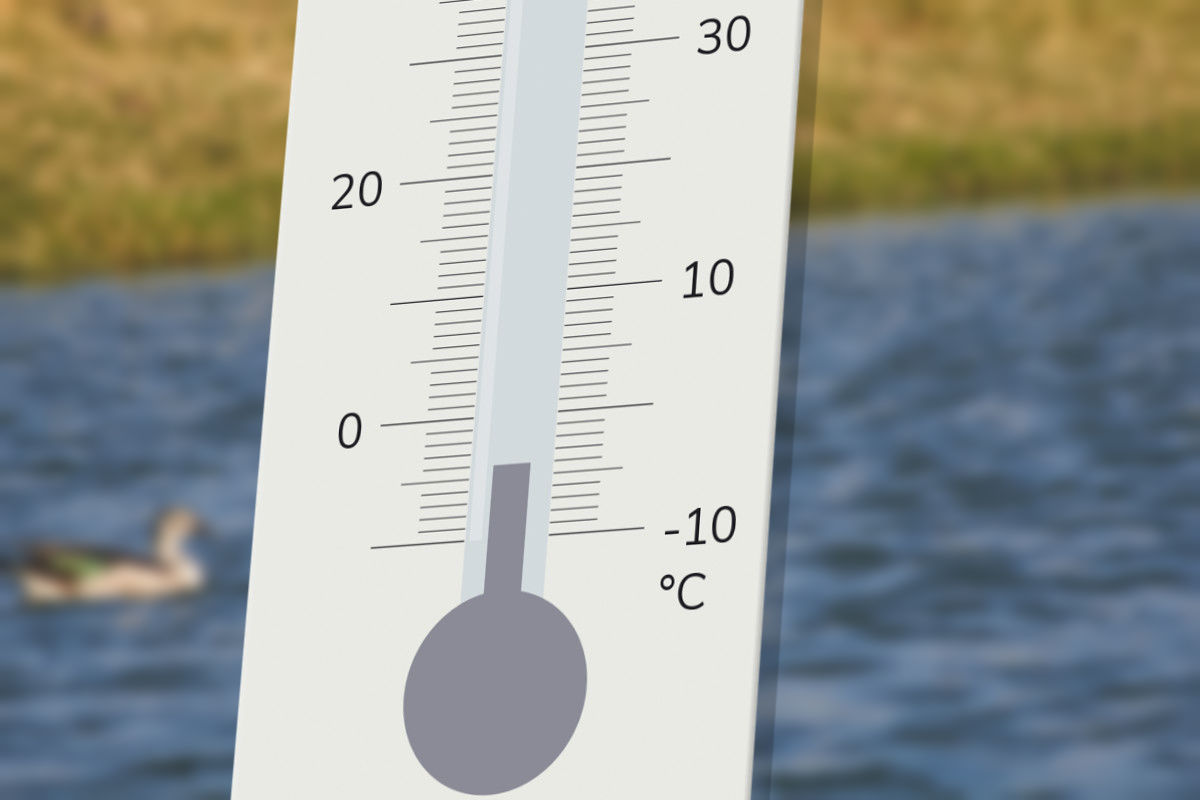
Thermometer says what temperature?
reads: -4 °C
